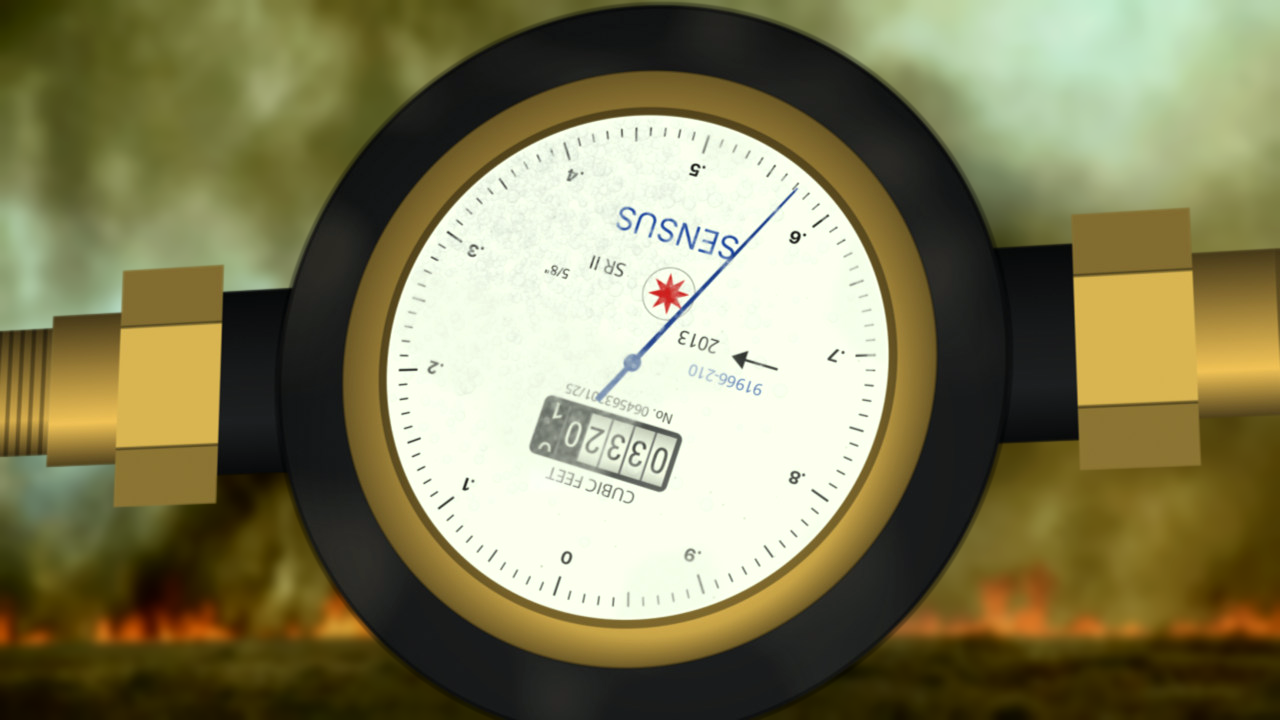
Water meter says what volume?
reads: 33200.57 ft³
